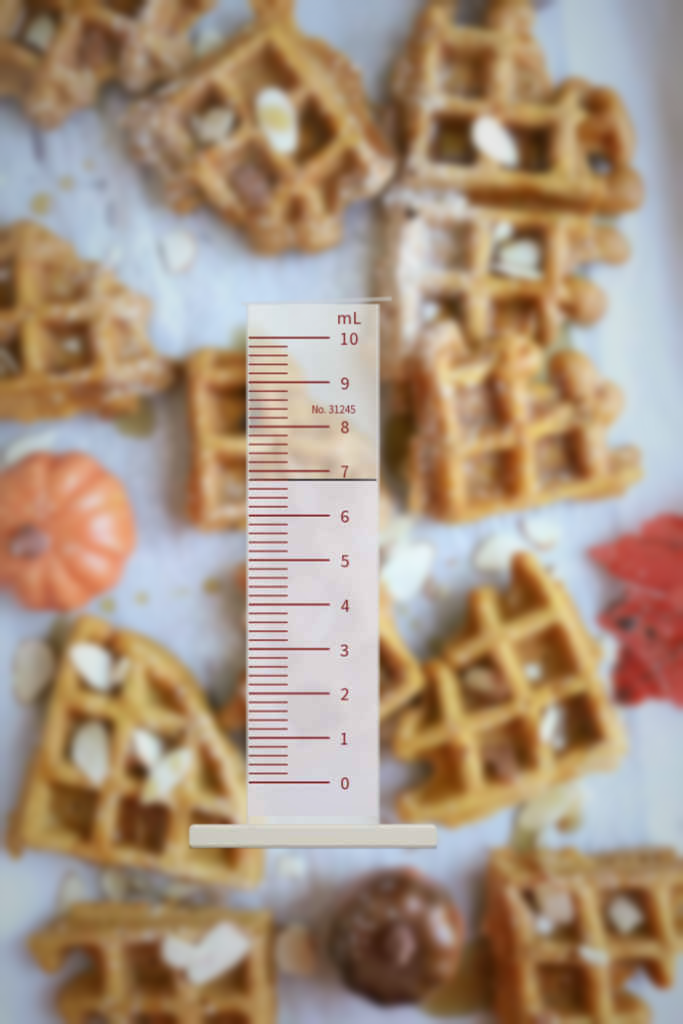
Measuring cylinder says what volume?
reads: 6.8 mL
